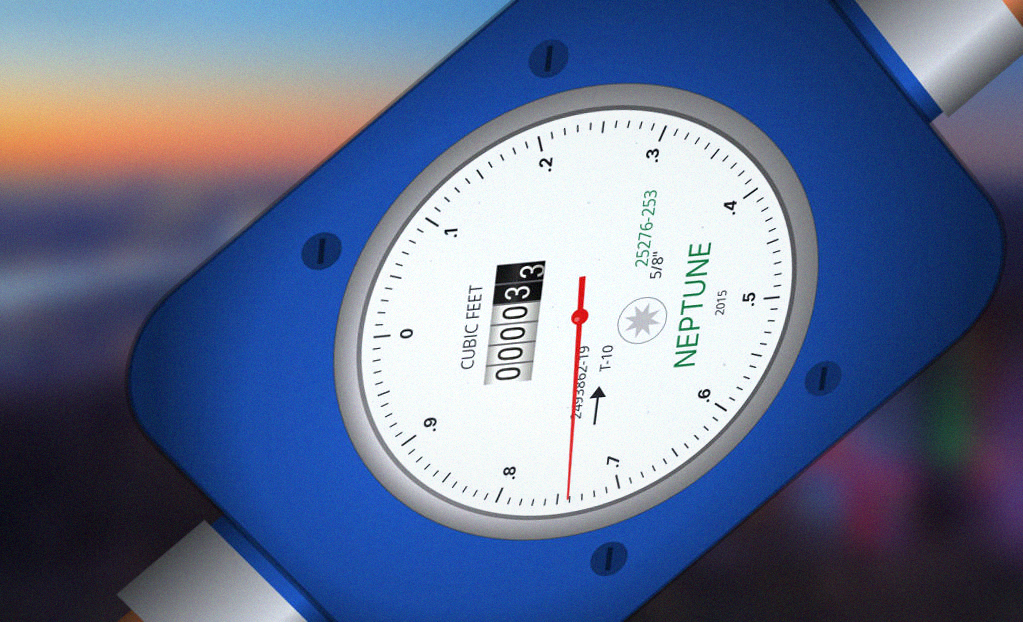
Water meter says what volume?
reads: 32.74 ft³
